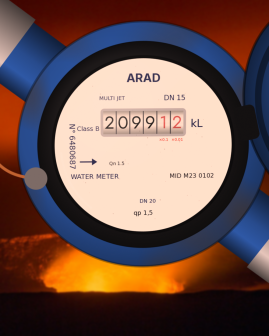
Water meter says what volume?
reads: 2099.12 kL
